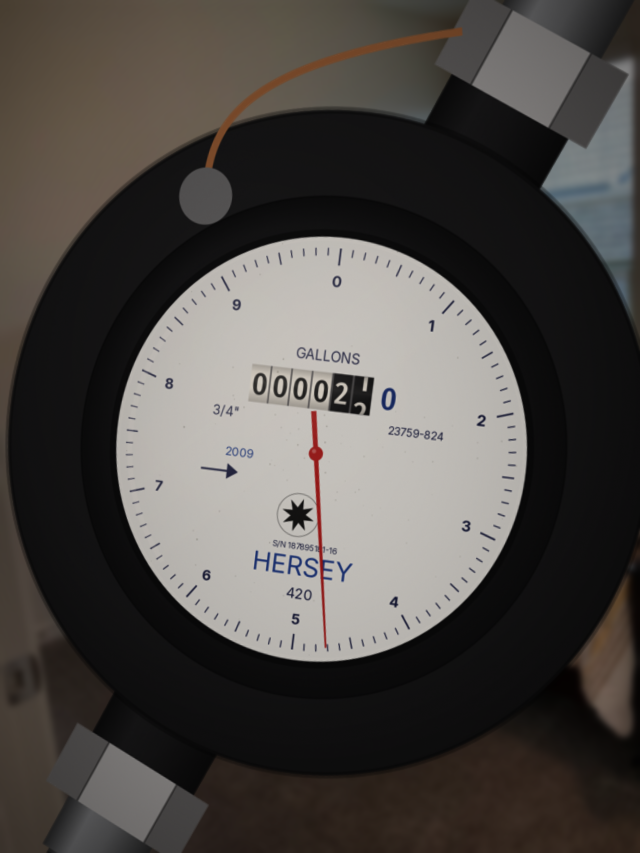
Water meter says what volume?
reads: 214.7 gal
